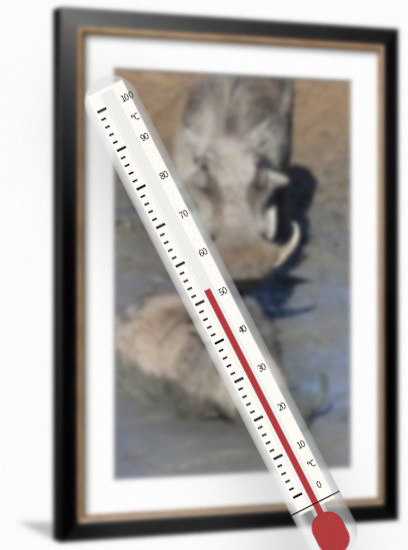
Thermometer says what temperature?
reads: 52 °C
